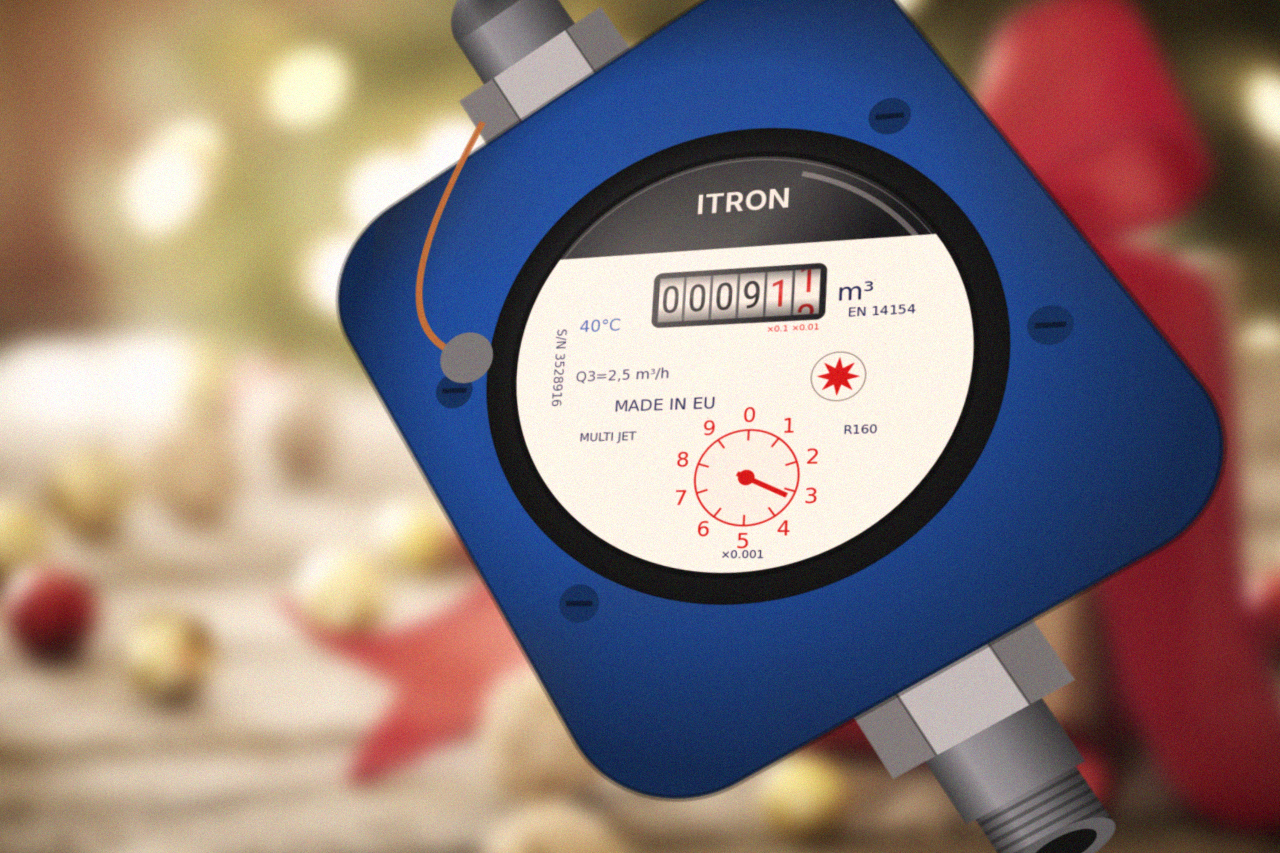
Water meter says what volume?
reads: 9.113 m³
